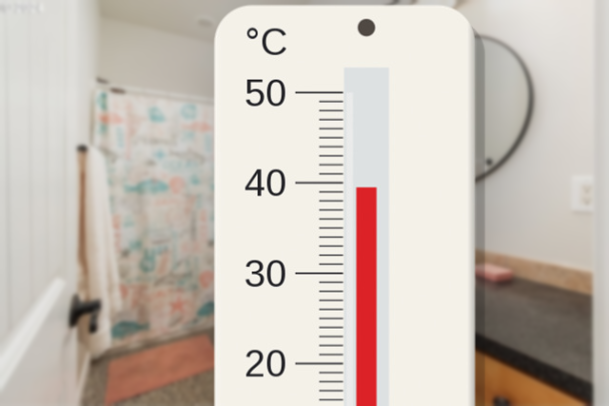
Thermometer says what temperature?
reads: 39.5 °C
